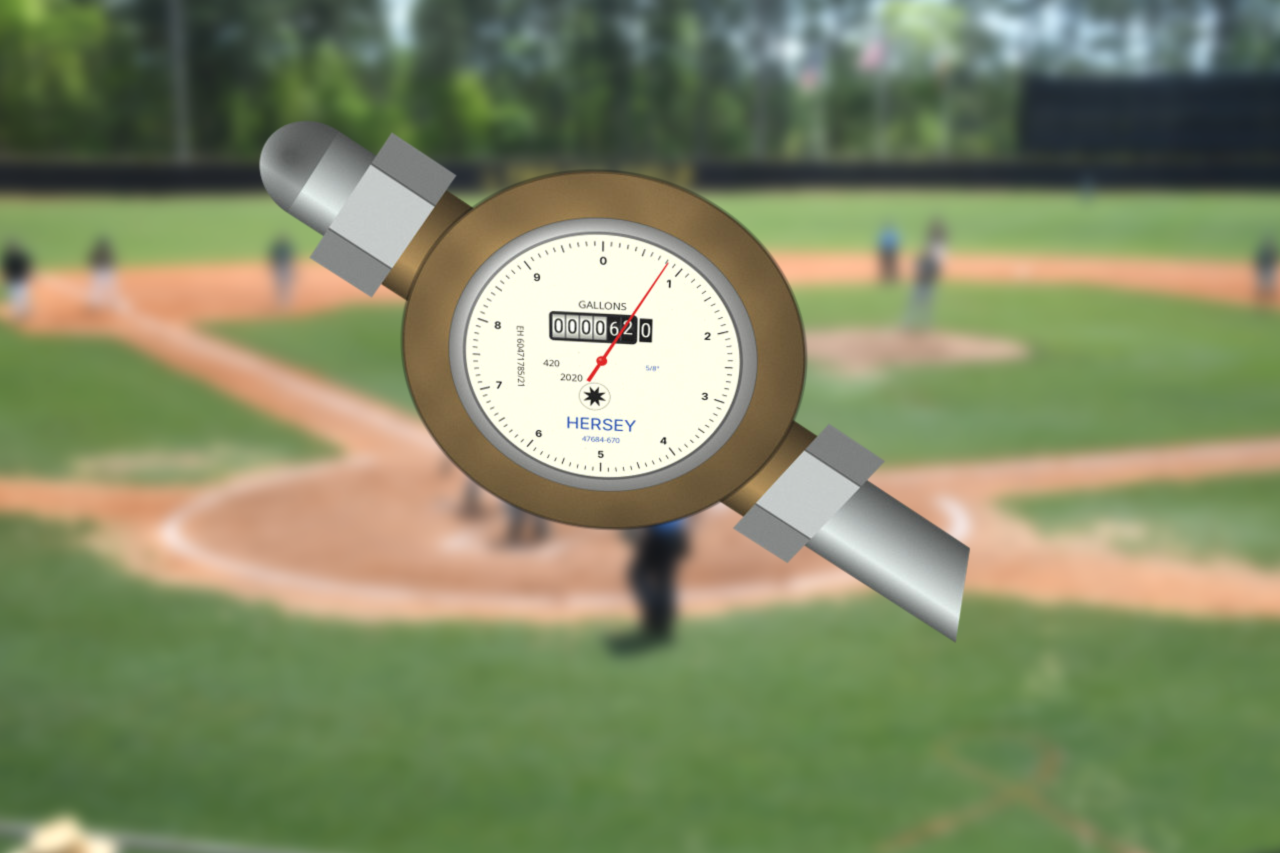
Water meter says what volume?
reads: 620.8 gal
